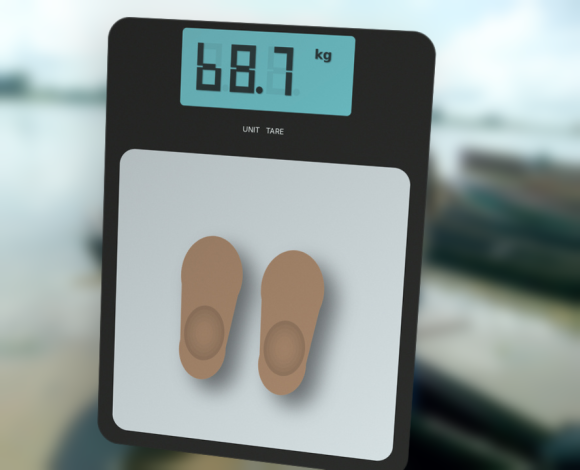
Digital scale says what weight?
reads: 68.7 kg
